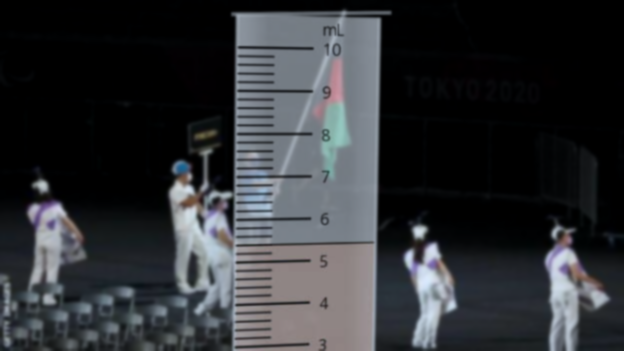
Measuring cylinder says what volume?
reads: 5.4 mL
